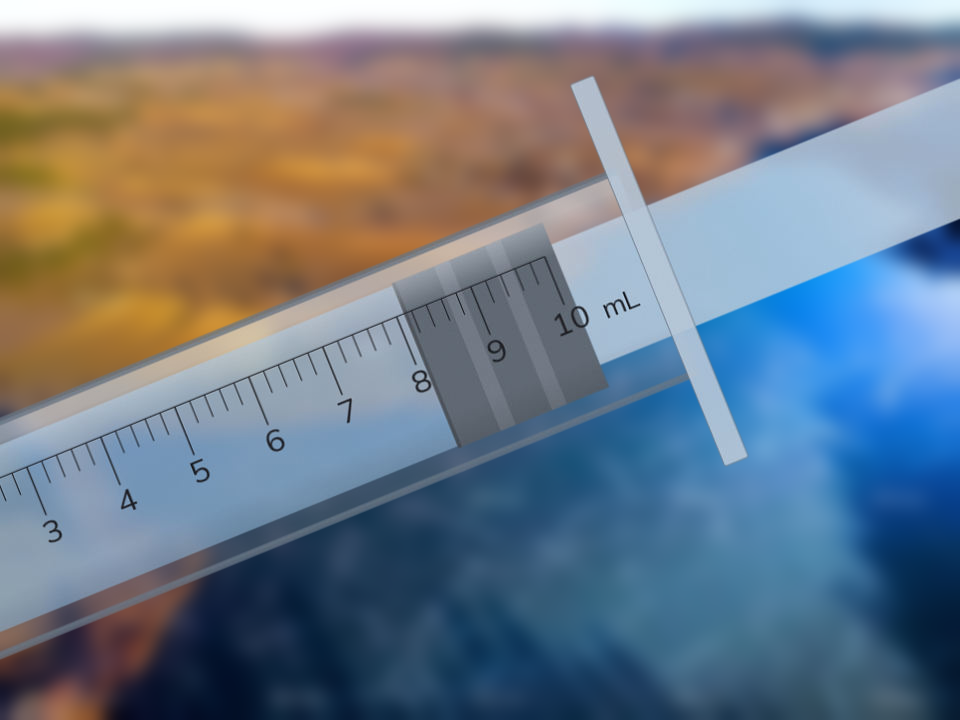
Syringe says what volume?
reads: 8.1 mL
